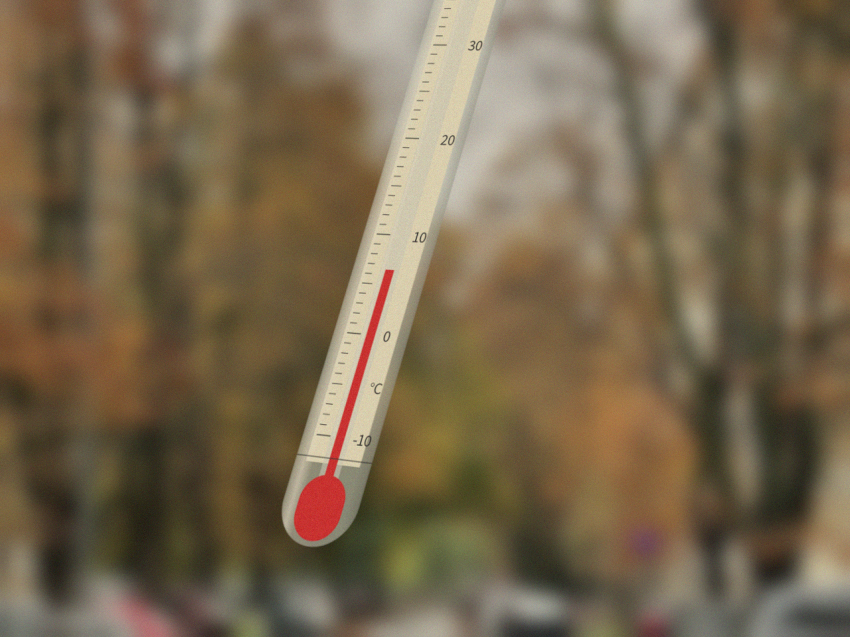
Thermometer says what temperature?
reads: 6.5 °C
